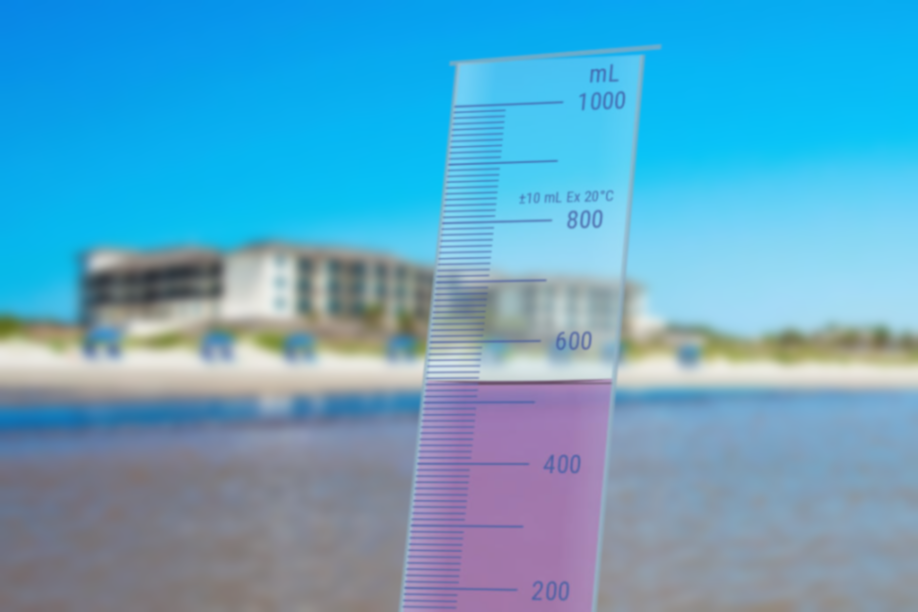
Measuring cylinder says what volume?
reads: 530 mL
